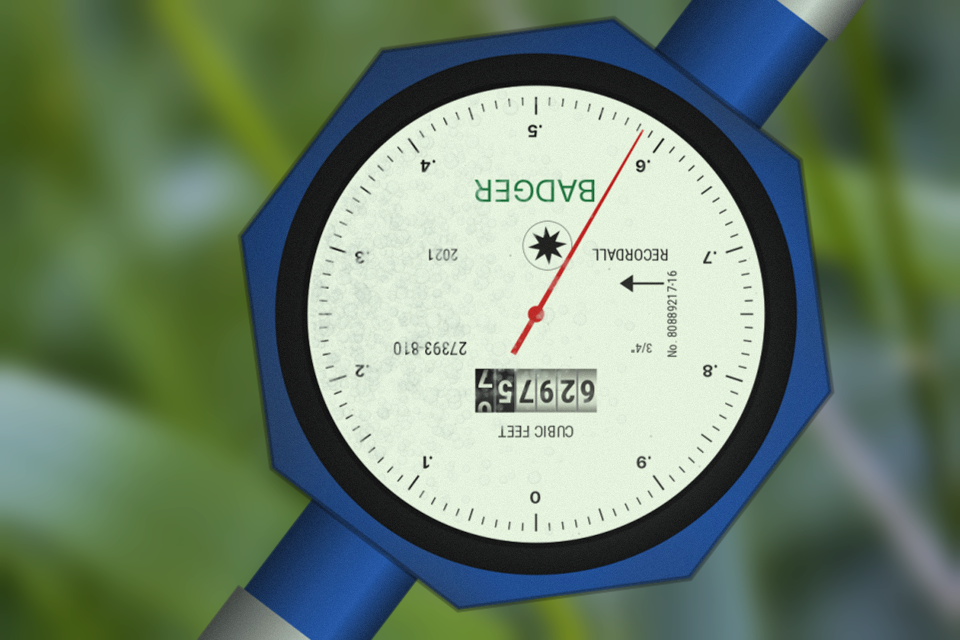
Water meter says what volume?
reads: 629756.58 ft³
